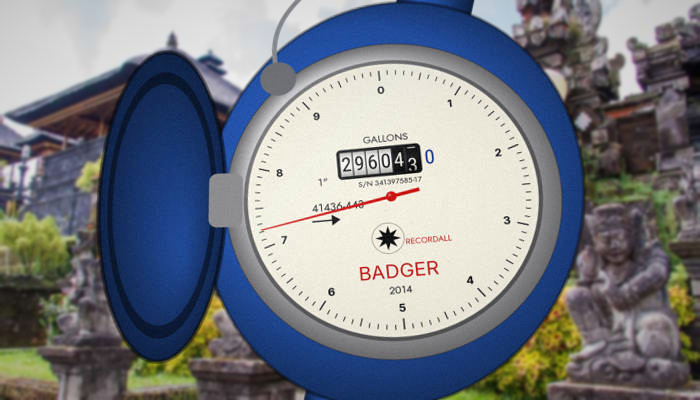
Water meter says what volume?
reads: 2960427.2 gal
